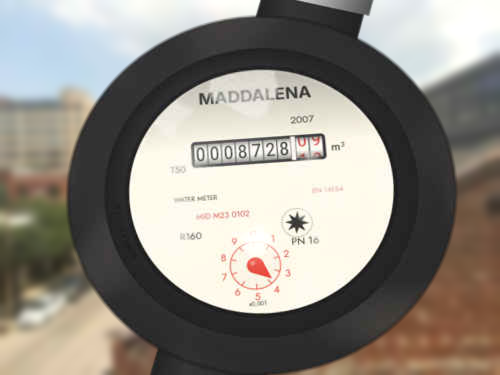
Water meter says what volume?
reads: 8728.093 m³
